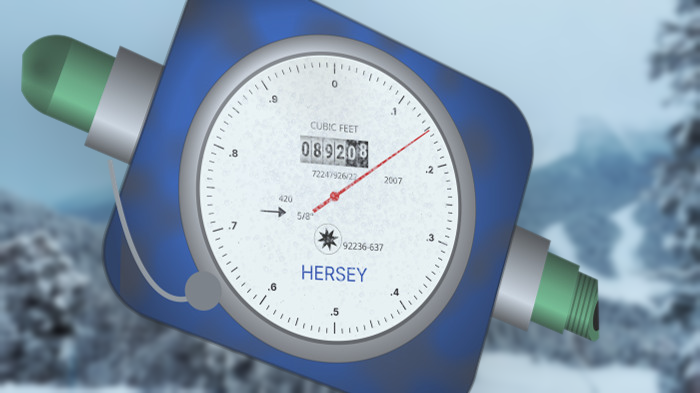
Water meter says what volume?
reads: 89208.15 ft³
